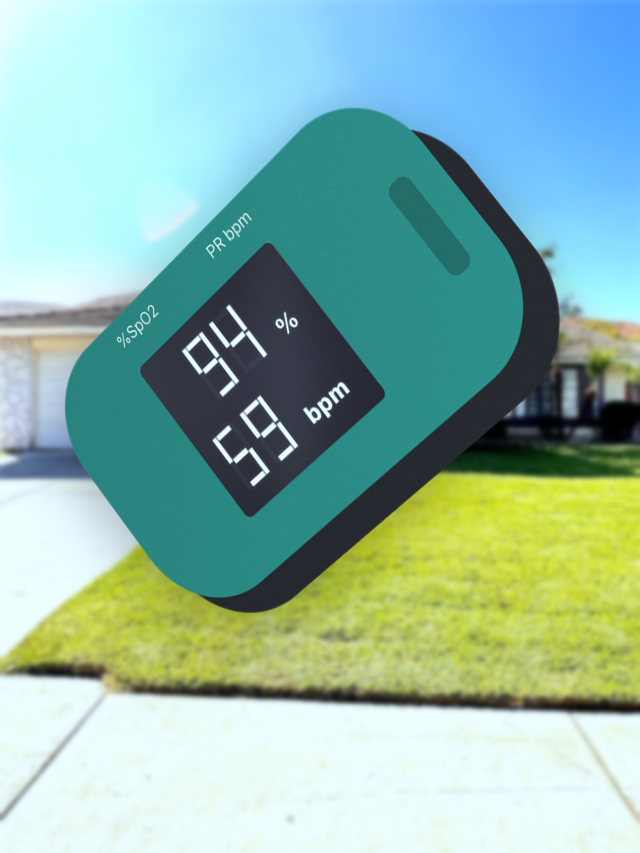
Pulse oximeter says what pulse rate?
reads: 59 bpm
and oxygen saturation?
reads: 94 %
